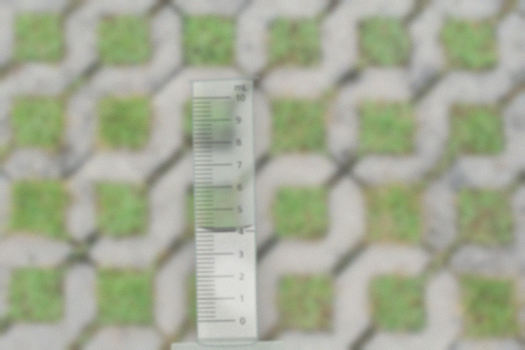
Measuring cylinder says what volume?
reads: 4 mL
